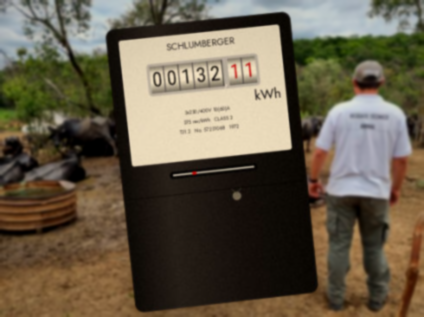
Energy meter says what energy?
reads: 132.11 kWh
